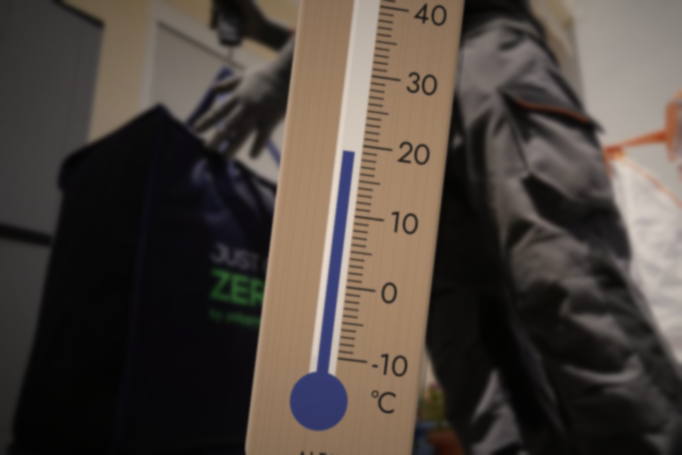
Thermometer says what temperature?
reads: 19 °C
